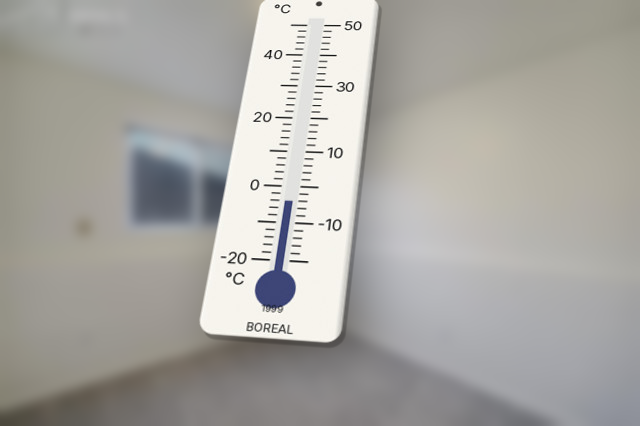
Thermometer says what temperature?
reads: -4 °C
